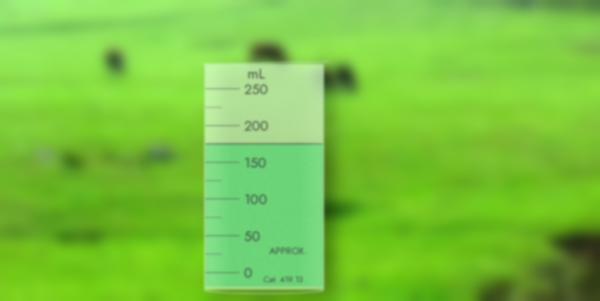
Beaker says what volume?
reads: 175 mL
